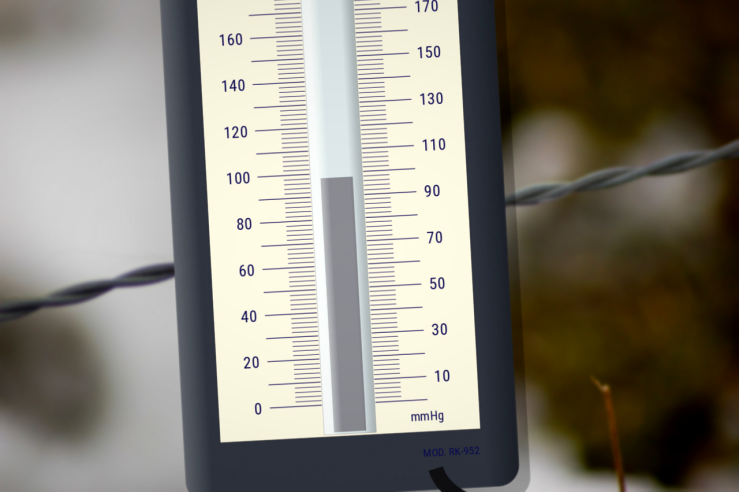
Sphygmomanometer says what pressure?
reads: 98 mmHg
